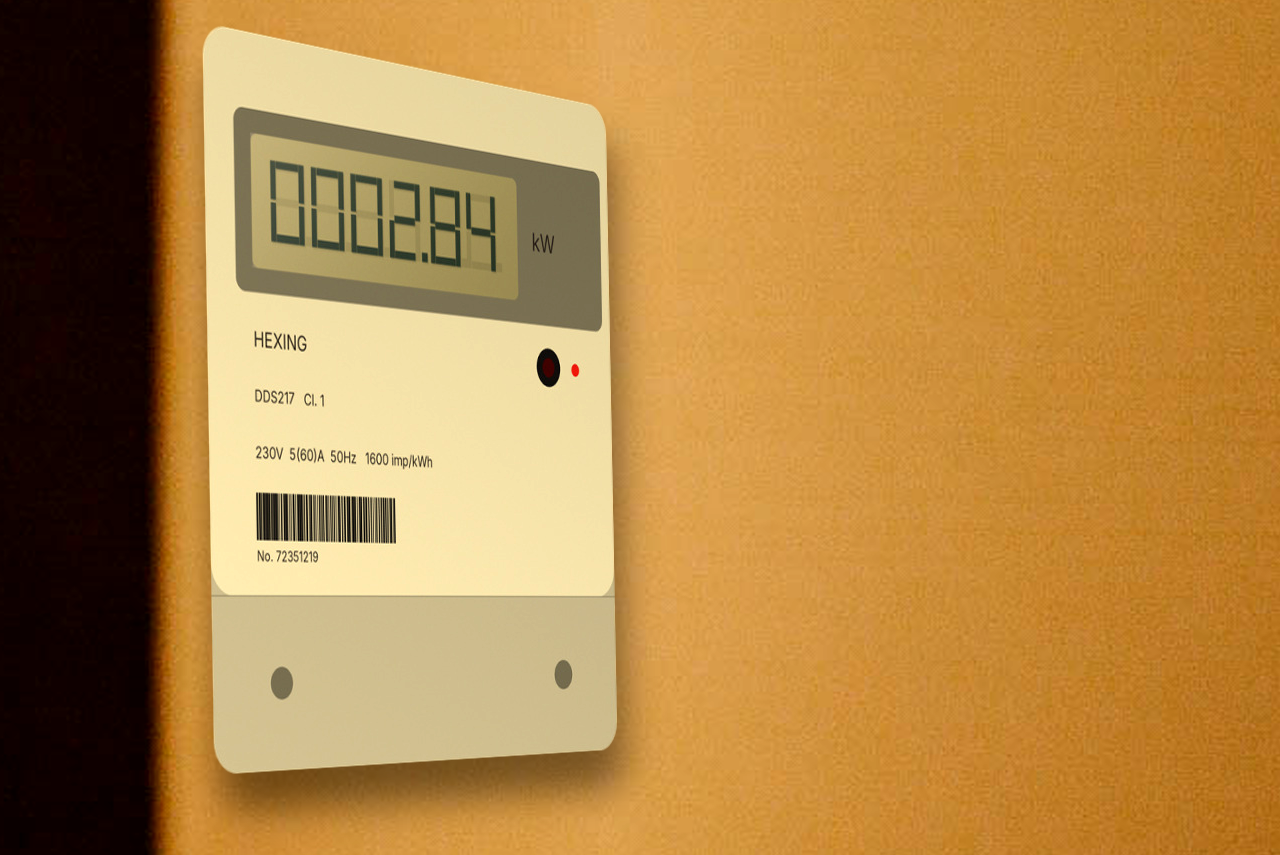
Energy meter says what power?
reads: 2.84 kW
